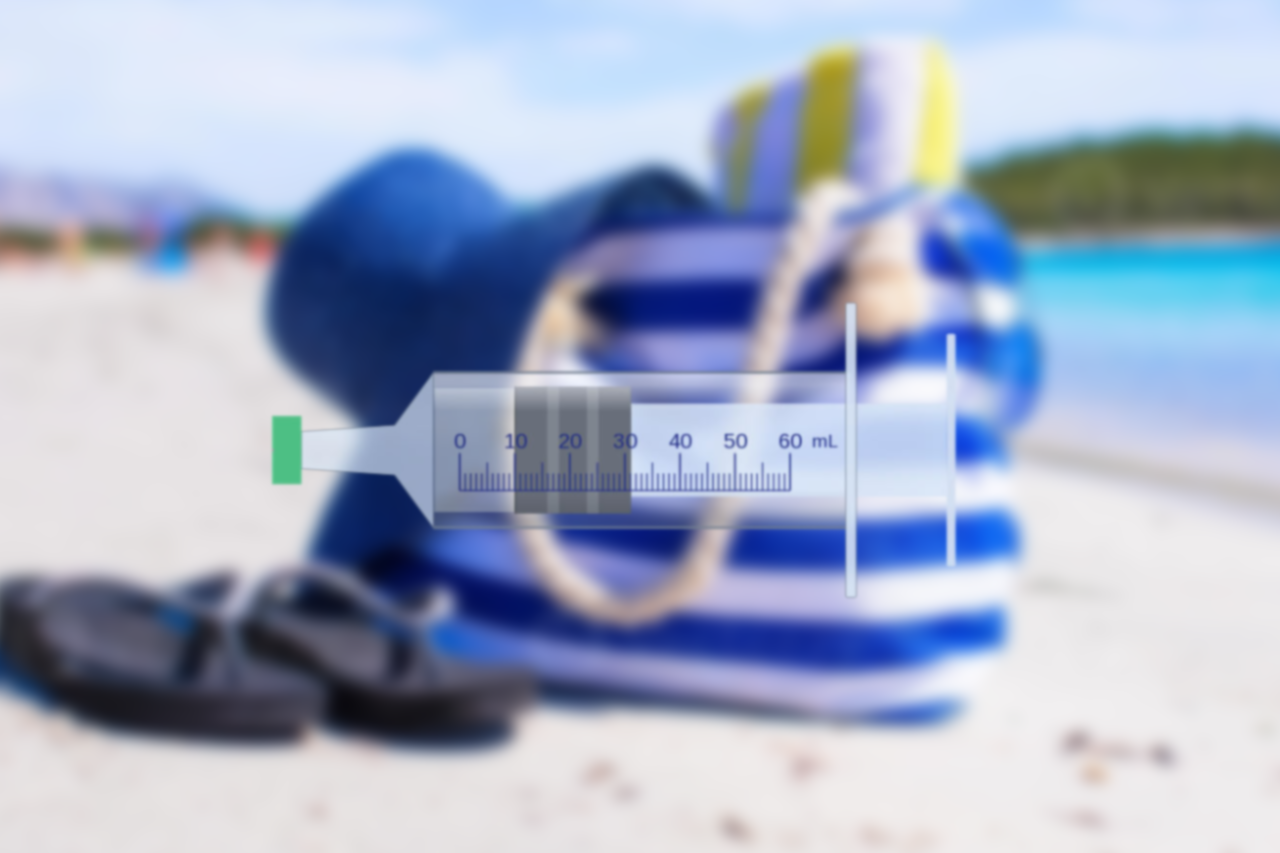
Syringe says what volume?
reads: 10 mL
